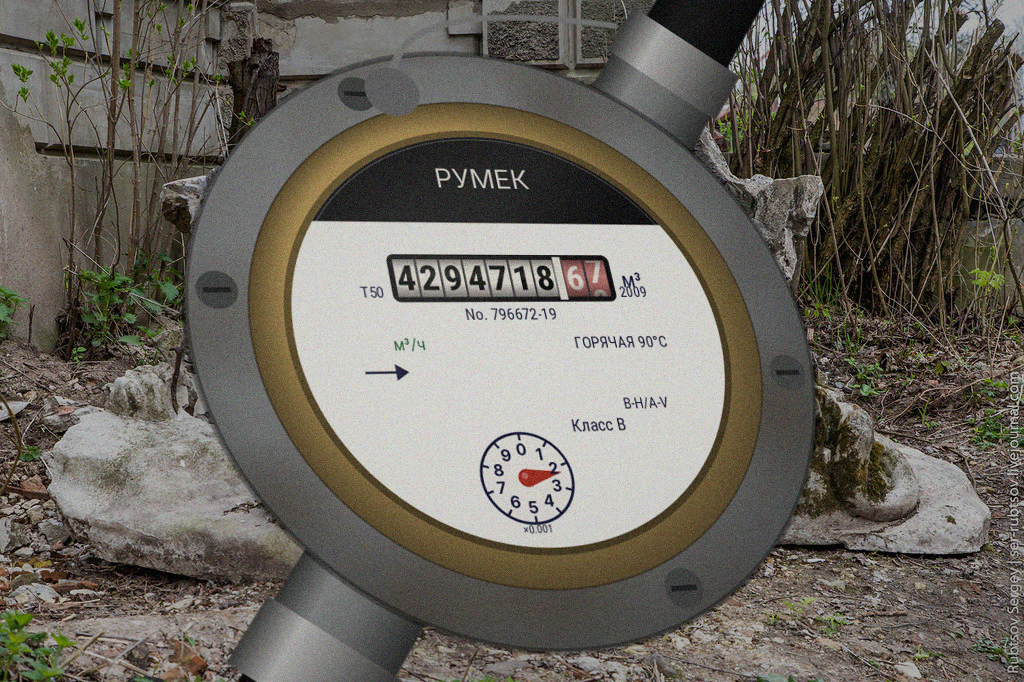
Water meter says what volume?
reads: 4294718.672 m³
